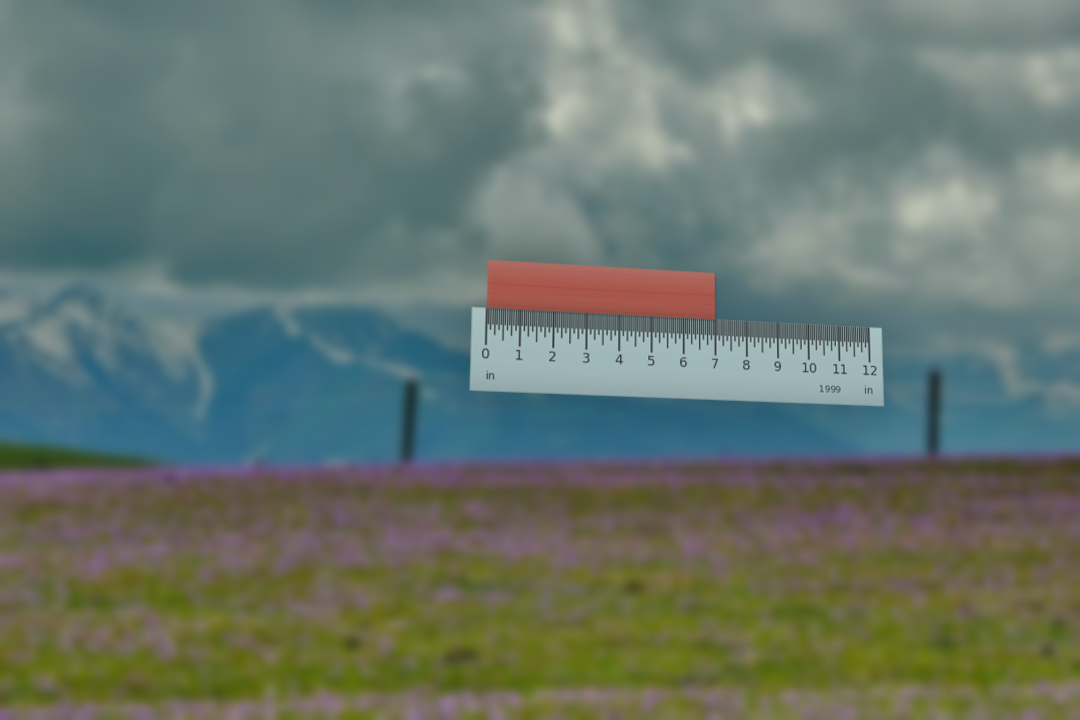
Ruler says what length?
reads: 7 in
